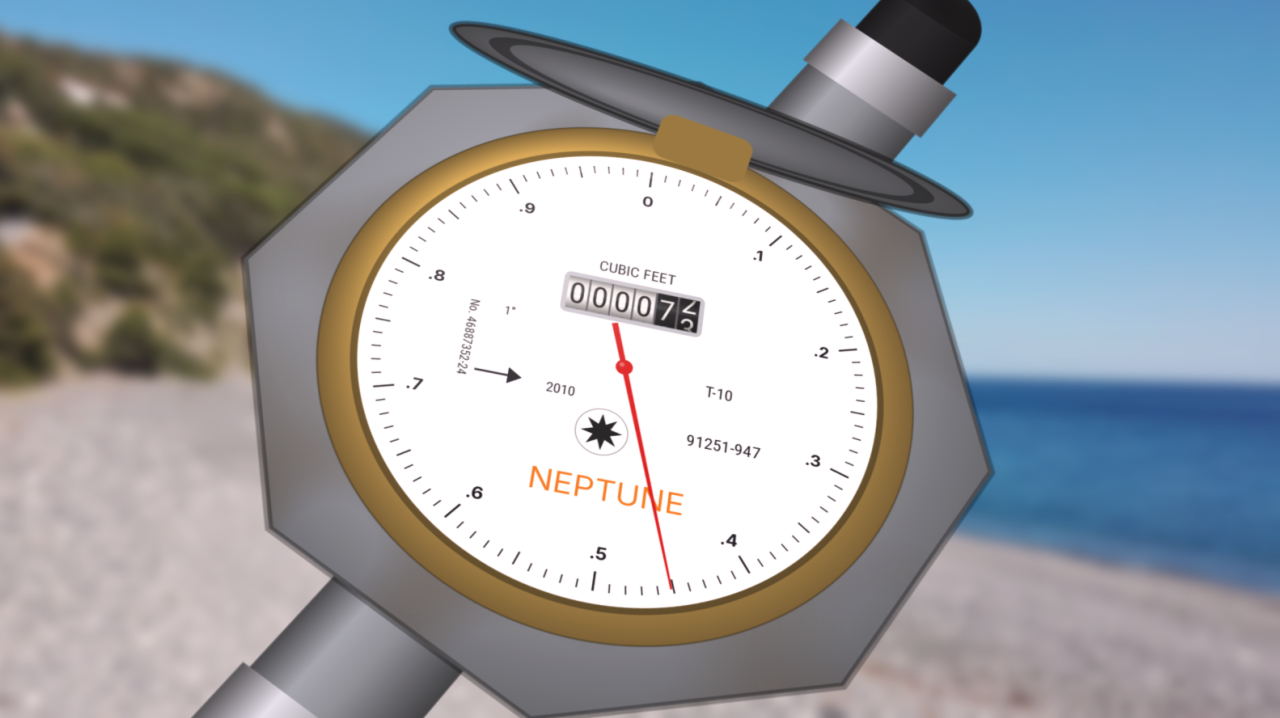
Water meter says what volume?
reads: 72.45 ft³
